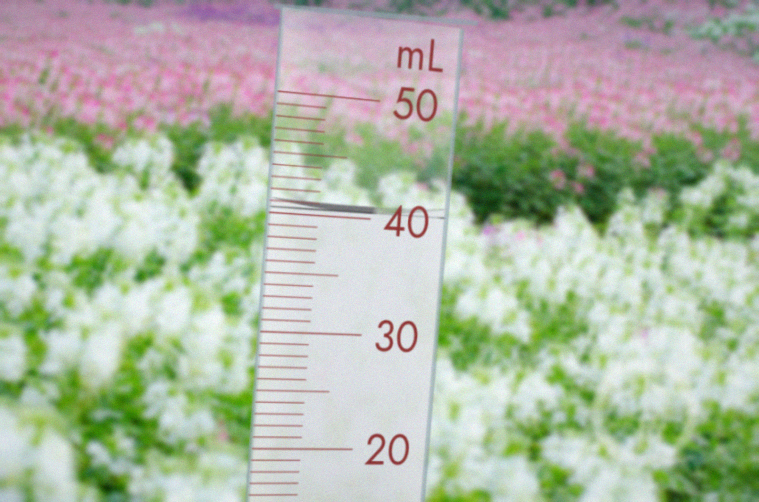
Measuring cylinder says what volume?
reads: 40.5 mL
